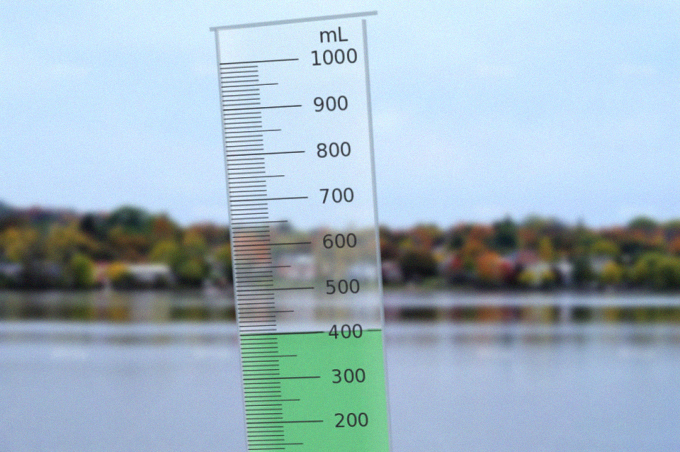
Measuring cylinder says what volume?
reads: 400 mL
